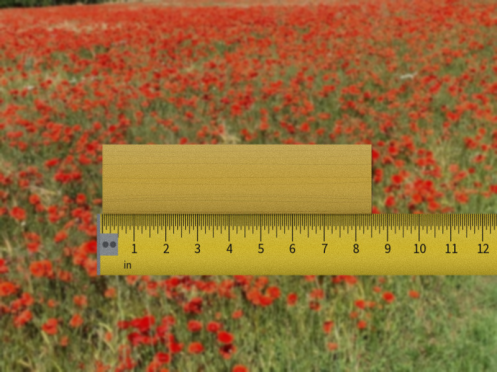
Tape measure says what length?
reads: 8.5 in
